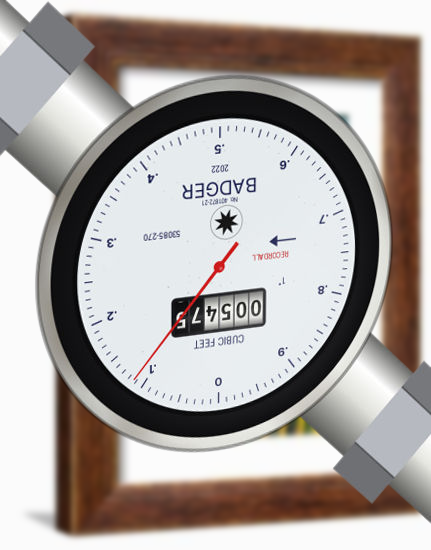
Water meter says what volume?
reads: 5475.11 ft³
